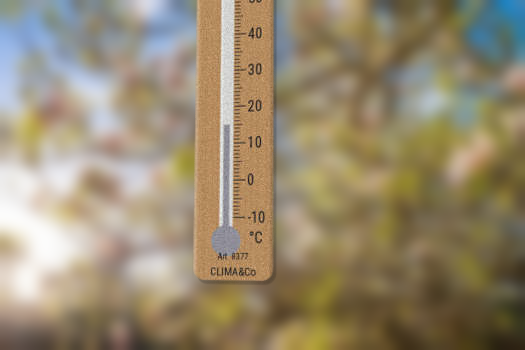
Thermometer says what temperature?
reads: 15 °C
